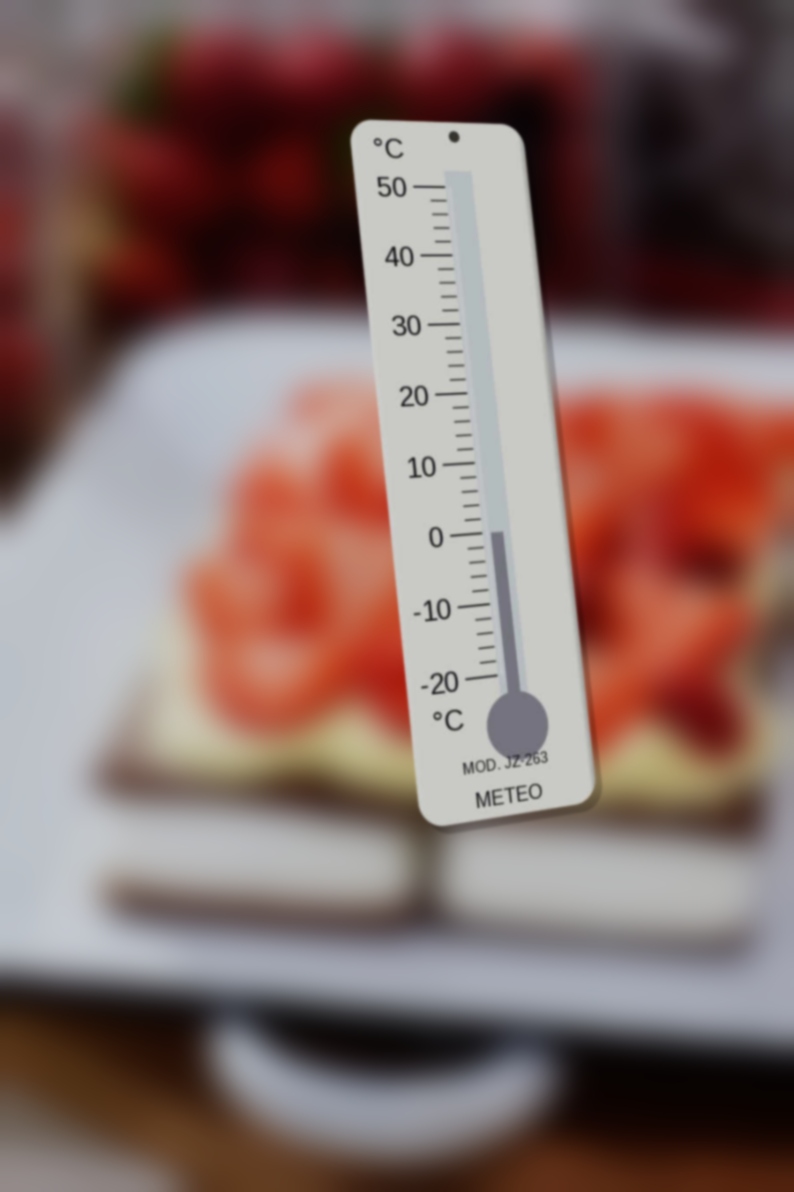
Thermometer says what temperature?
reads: 0 °C
